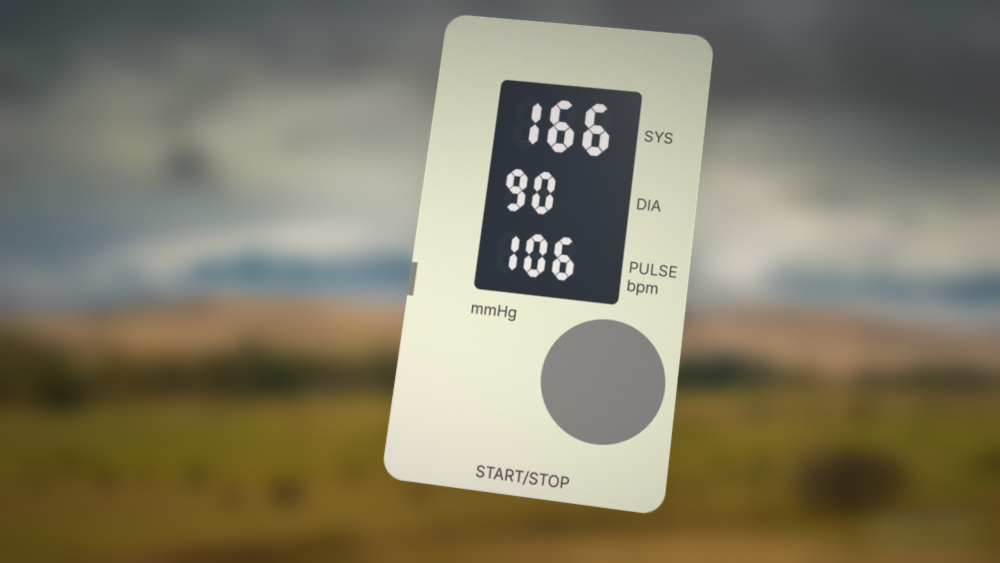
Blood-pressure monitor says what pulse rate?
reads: 106 bpm
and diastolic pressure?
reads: 90 mmHg
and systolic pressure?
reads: 166 mmHg
